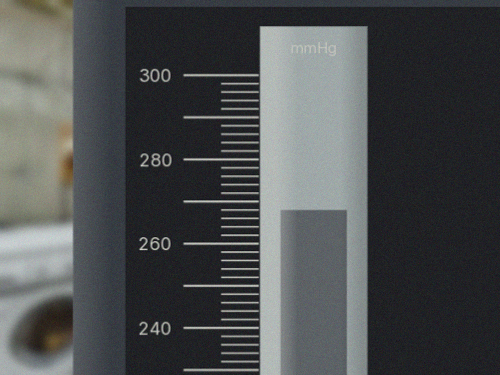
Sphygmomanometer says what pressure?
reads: 268 mmHg
